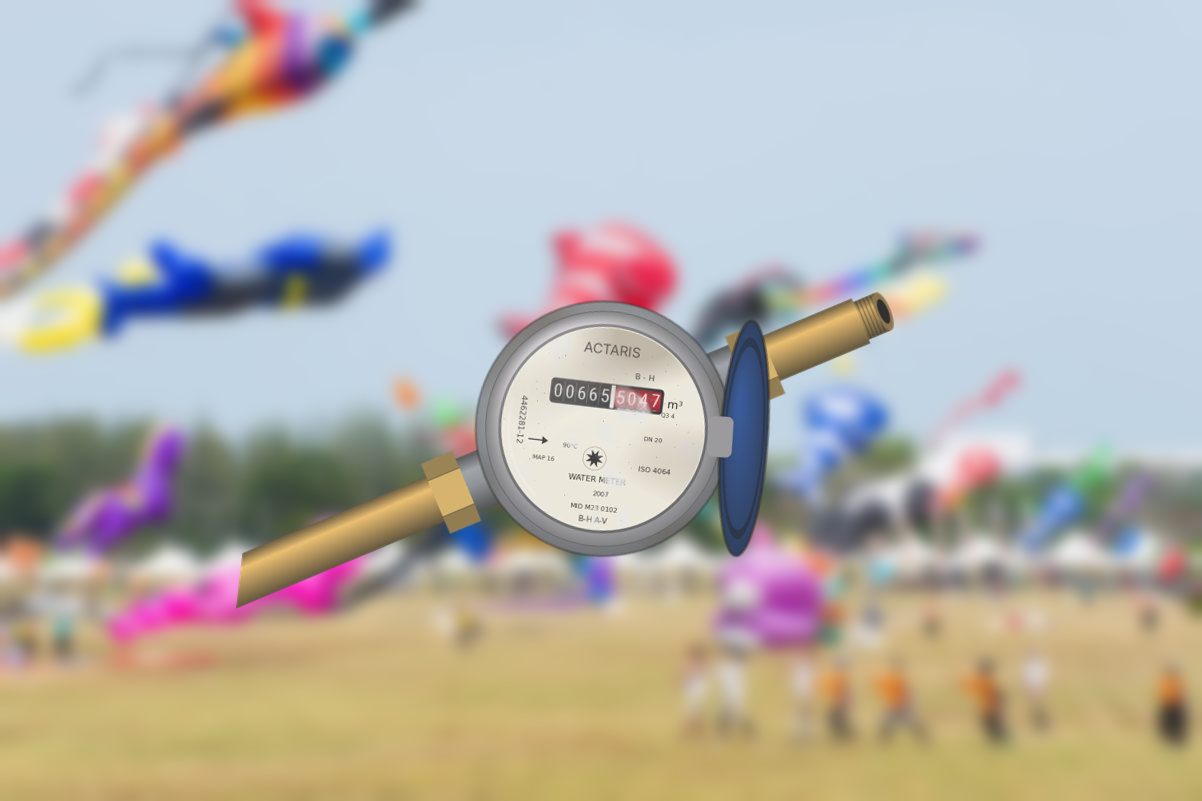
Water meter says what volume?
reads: 665.5047 m³
